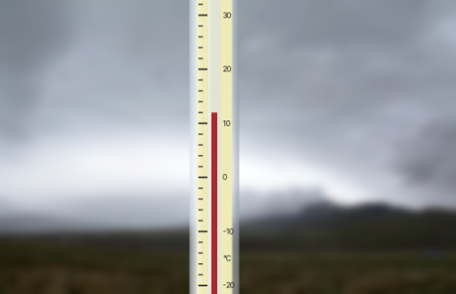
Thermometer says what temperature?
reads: 12 °C
